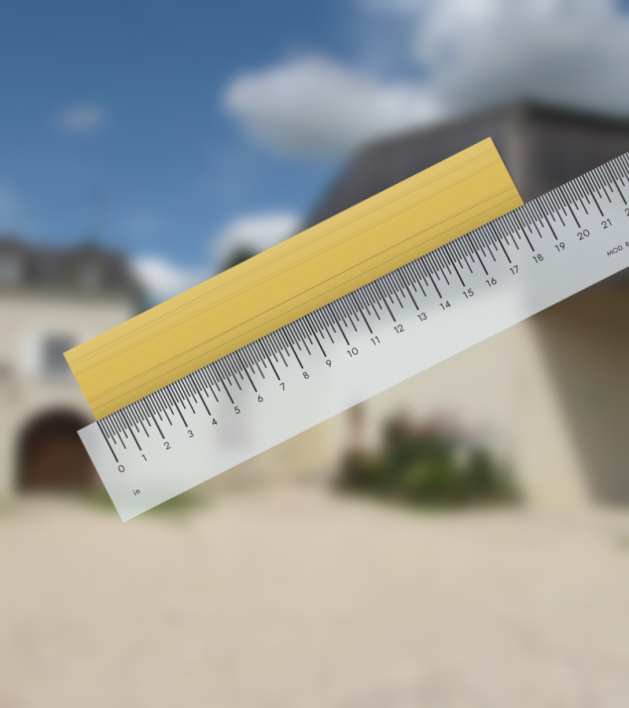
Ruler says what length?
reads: 18.5 in
